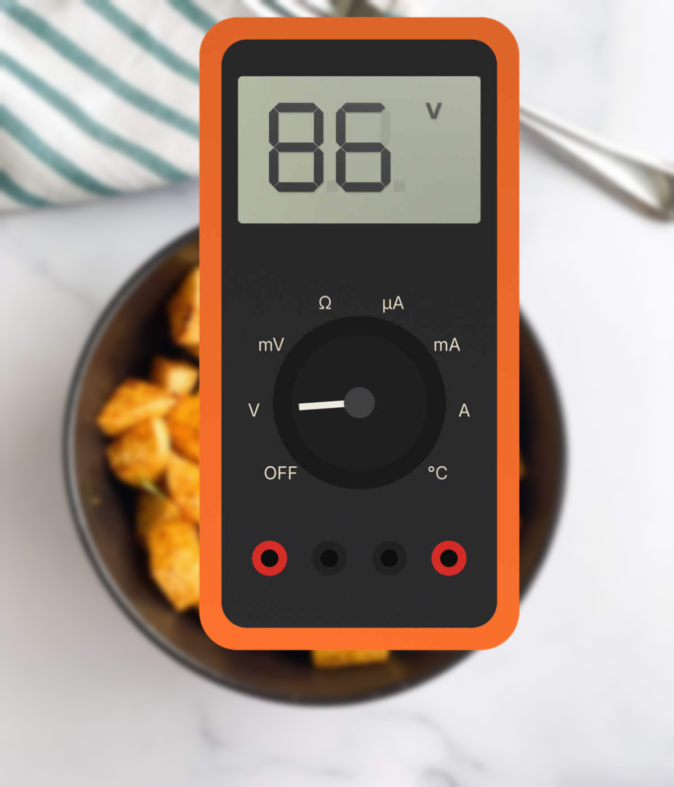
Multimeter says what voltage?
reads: 86 V
